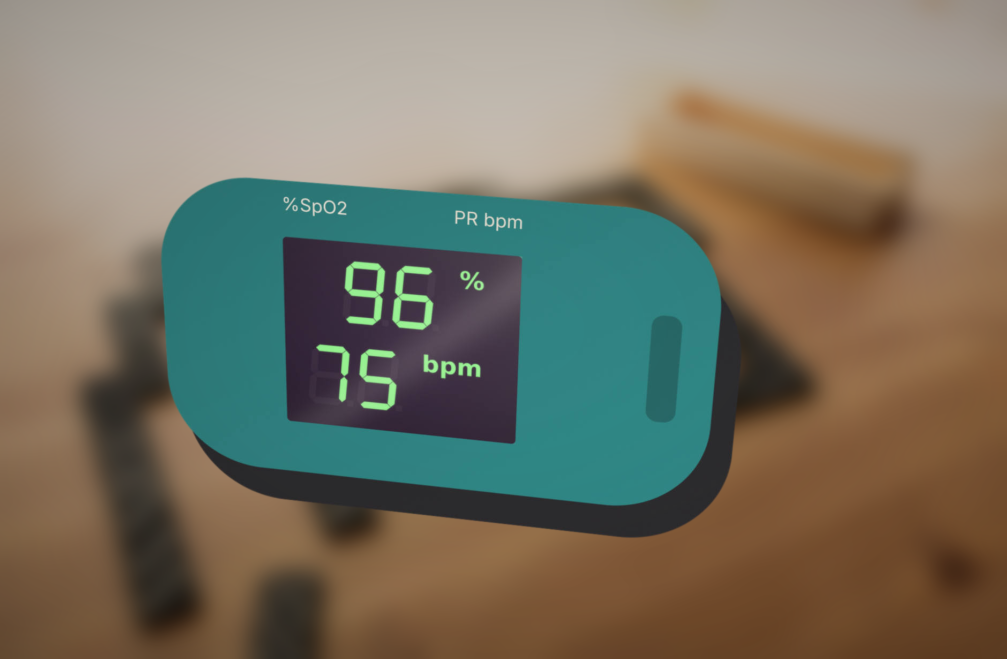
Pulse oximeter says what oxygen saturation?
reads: 96 %
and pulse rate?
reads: 75 bpm
